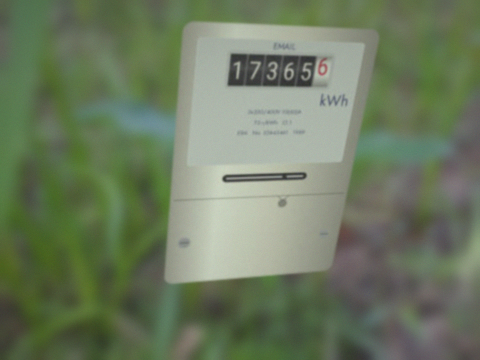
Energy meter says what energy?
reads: 17365.6 kWh
